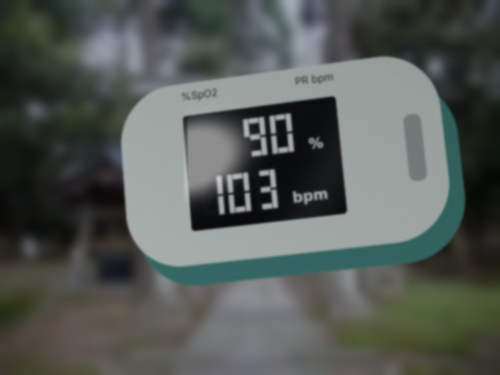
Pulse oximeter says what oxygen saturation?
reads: 90 %
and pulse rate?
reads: 103 bpm
